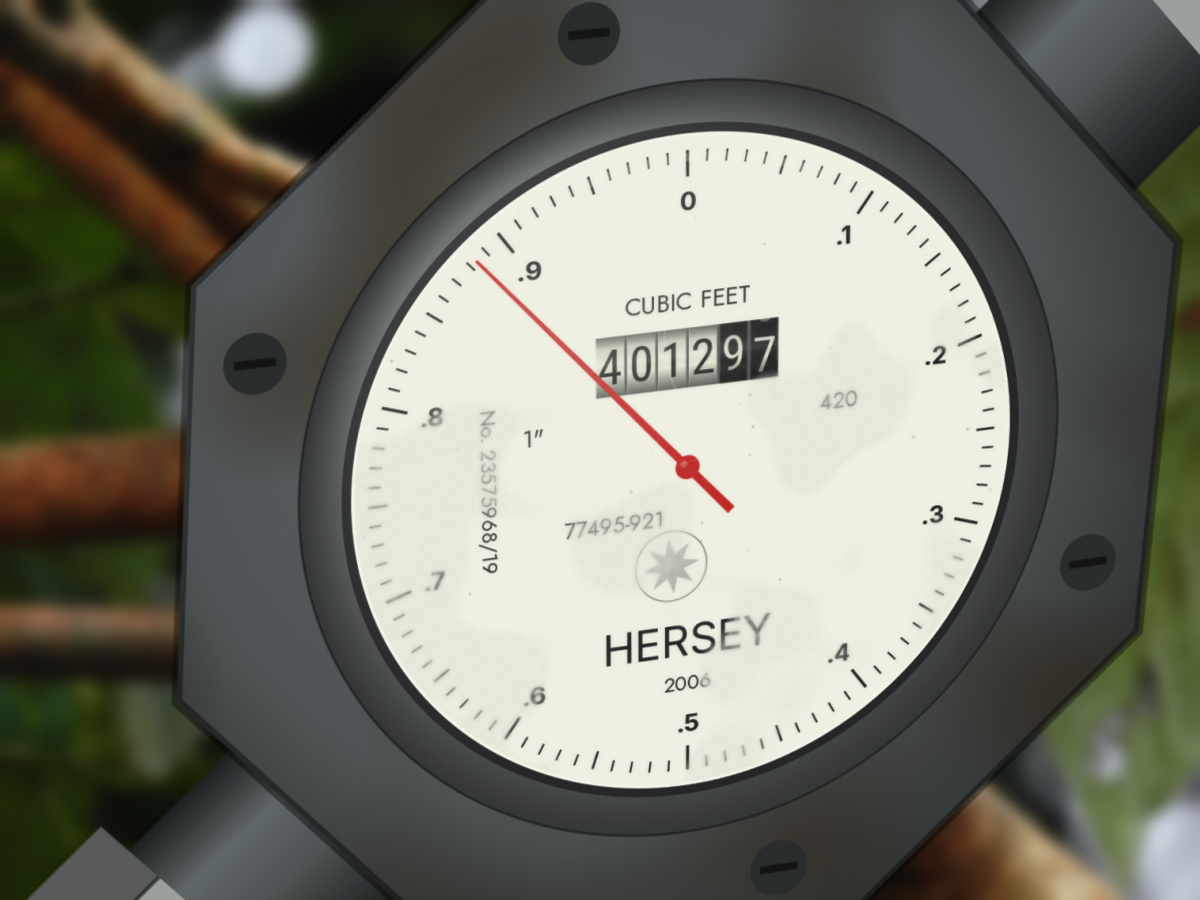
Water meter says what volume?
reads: 401296.88 ft³
